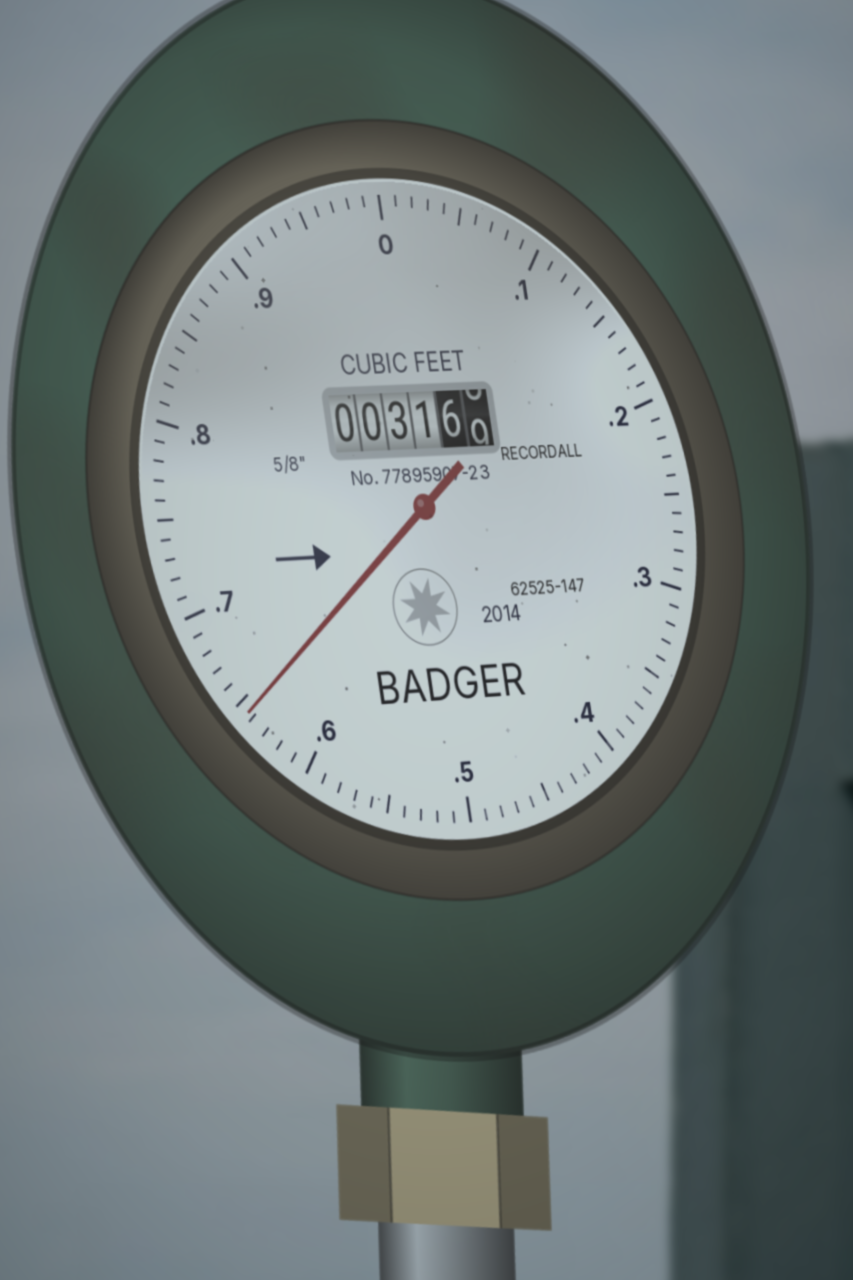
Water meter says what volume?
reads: 3168.64 ft³
